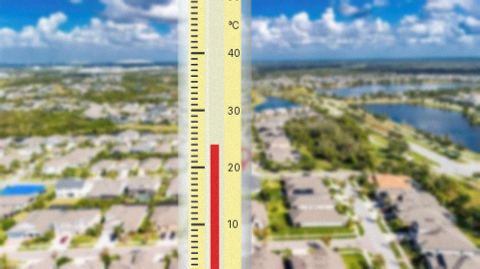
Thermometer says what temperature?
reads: 24 °C
